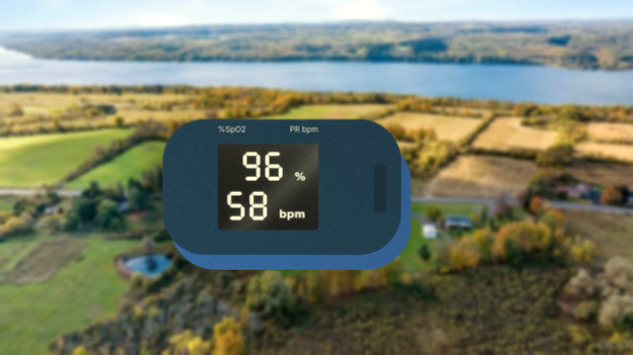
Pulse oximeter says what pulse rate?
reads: 58 bpm
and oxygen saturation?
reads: 96 %
